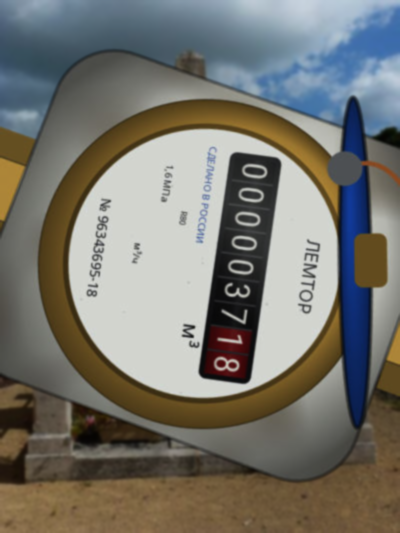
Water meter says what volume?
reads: 37.18 m³
